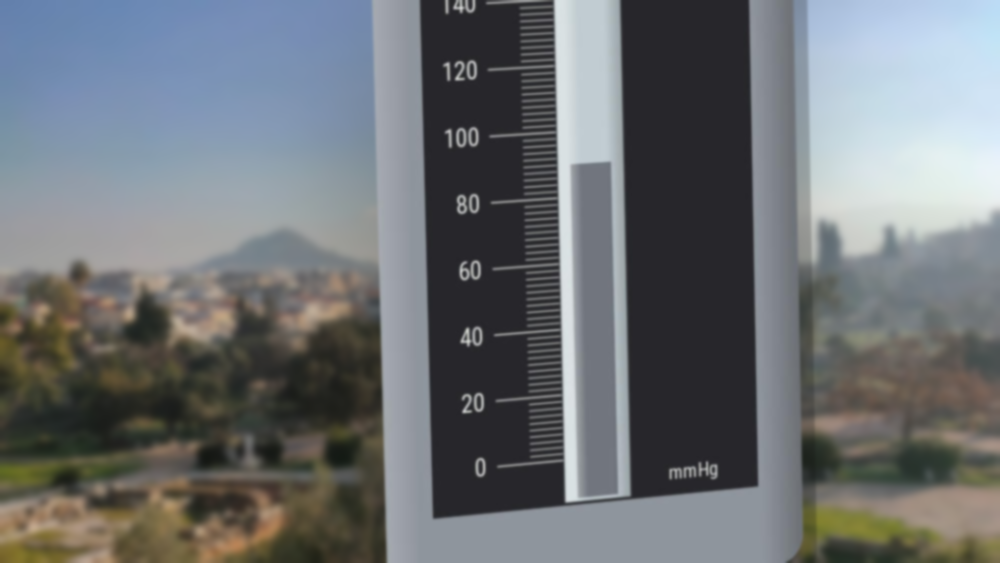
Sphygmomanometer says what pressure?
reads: 90 mmHg
